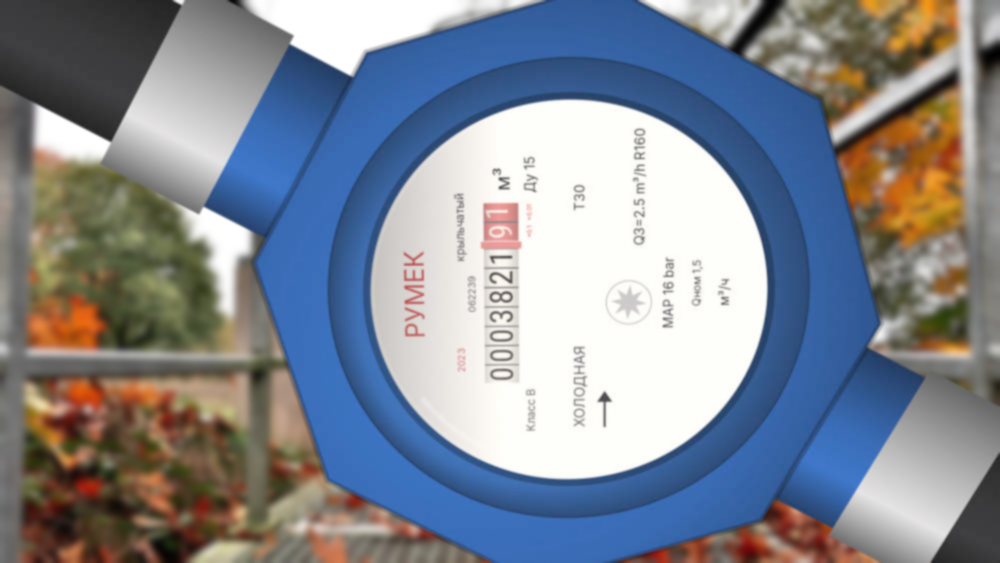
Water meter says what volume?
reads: 3821.91 m³
